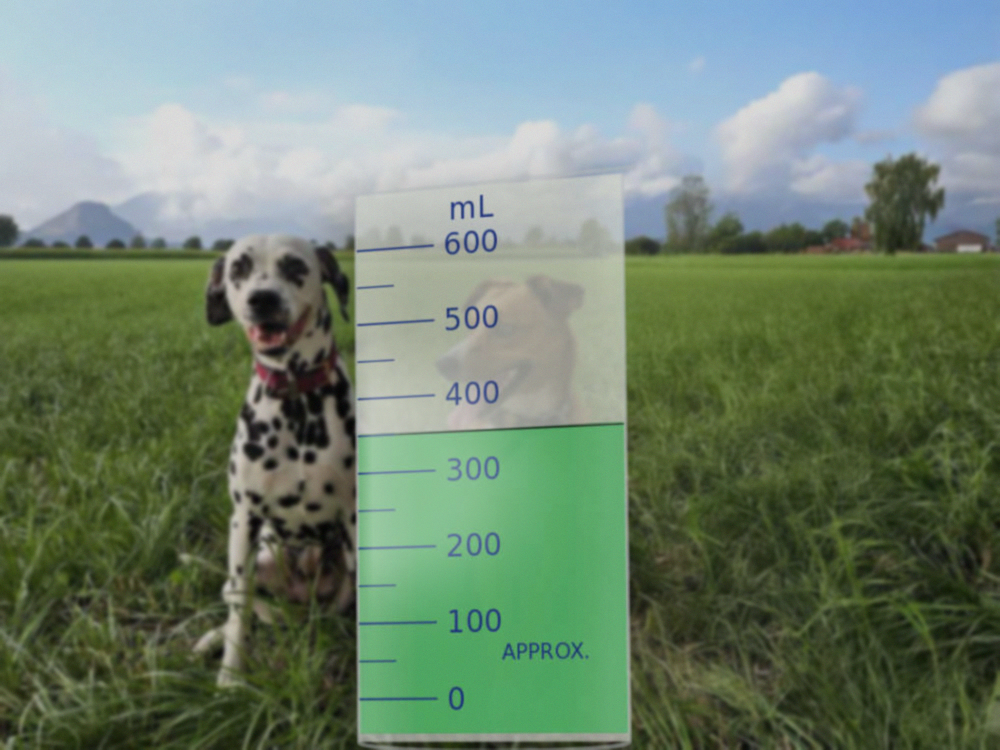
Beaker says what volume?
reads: 350 mL
